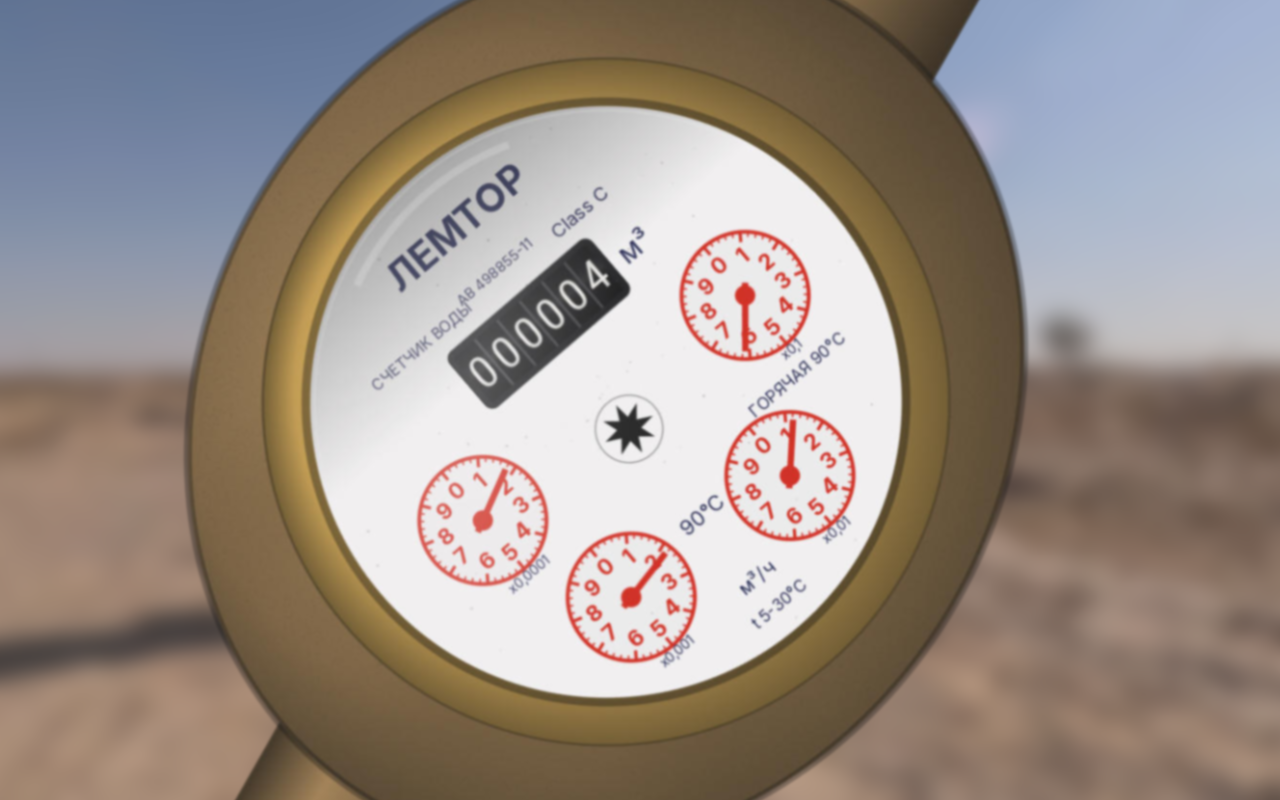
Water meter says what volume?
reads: 4.6121 m³
